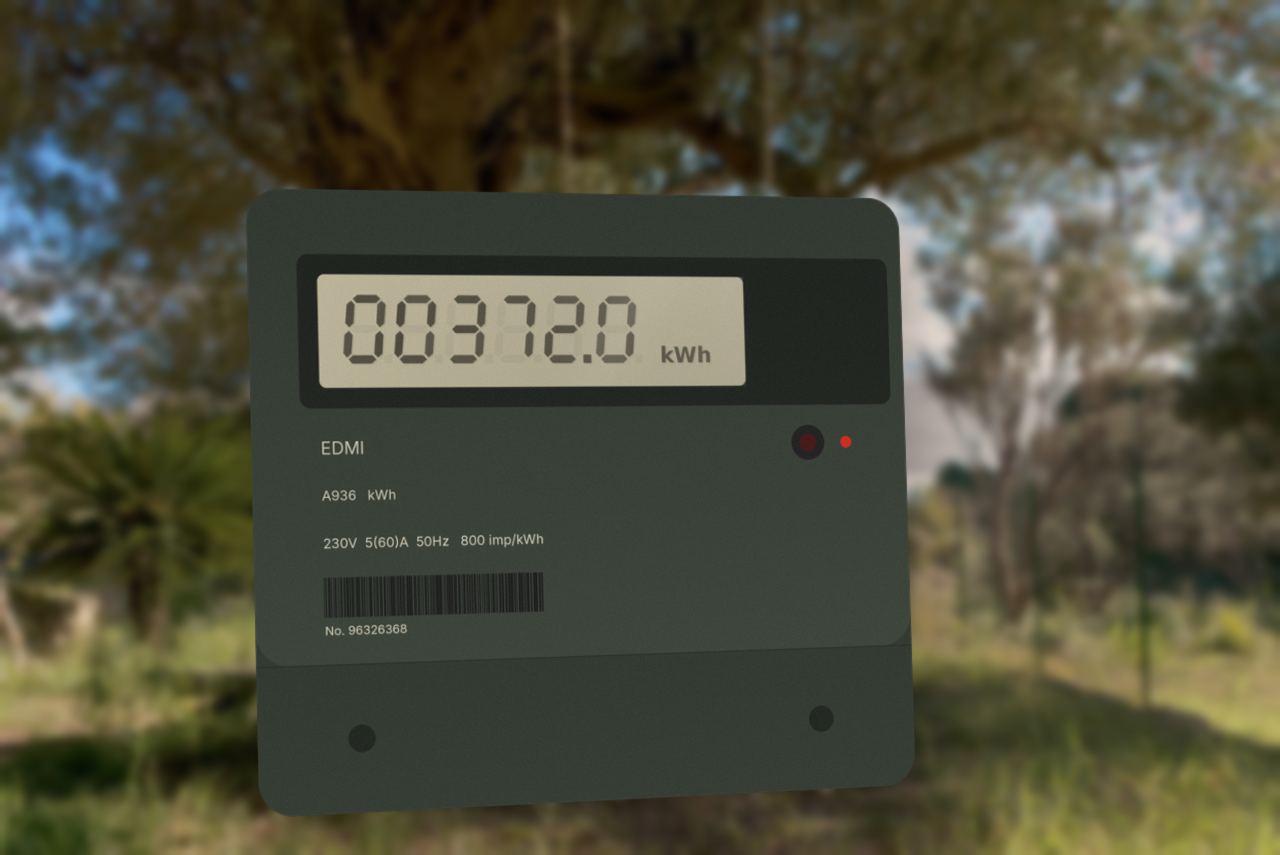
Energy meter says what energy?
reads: 372.0 kWh
